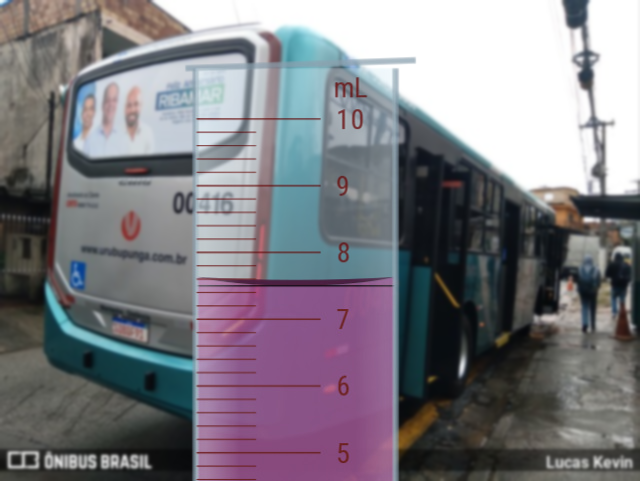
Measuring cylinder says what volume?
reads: 7.5 mL
